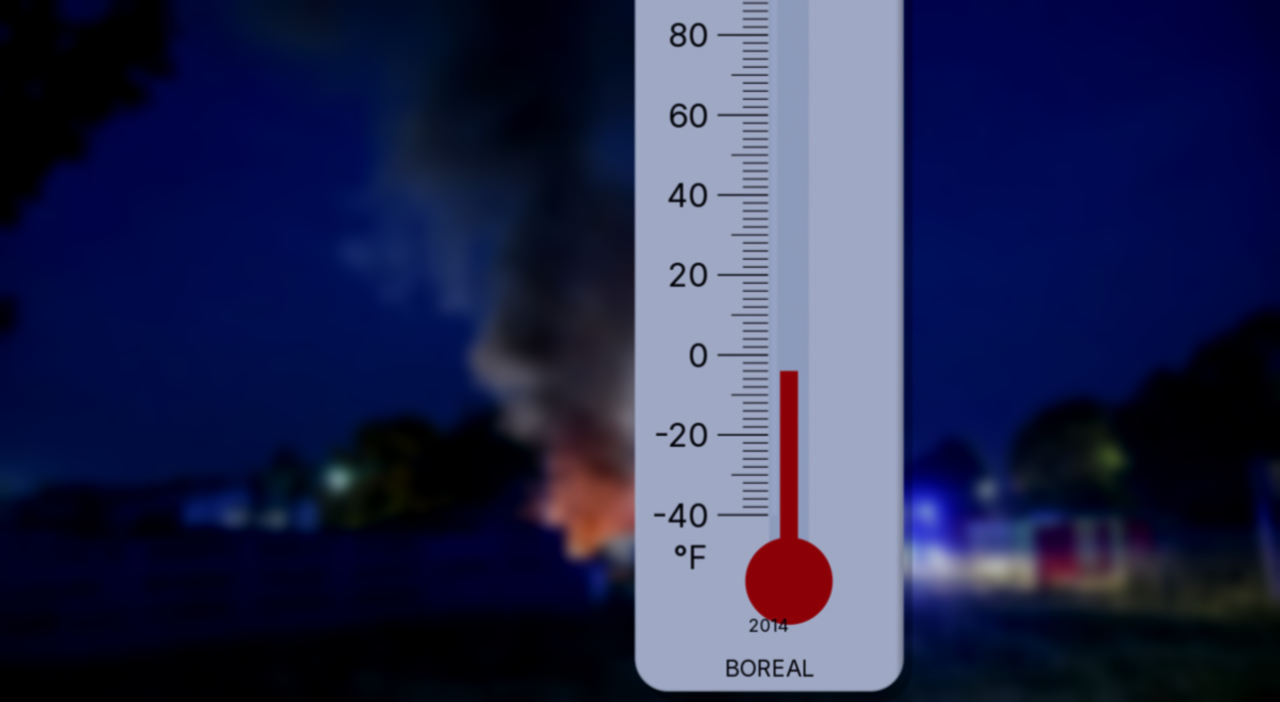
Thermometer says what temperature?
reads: -4 °F
